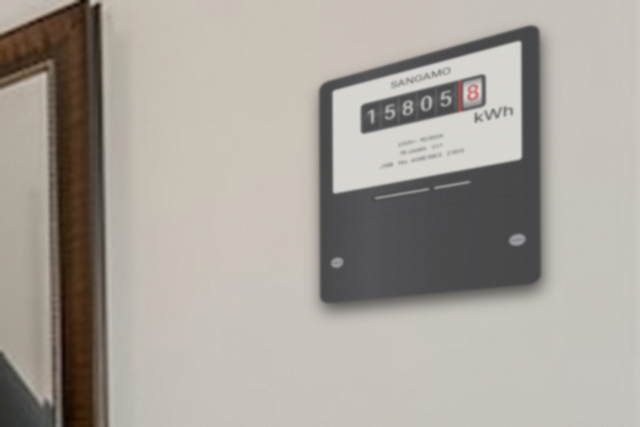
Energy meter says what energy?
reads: 15805.8 kWh
